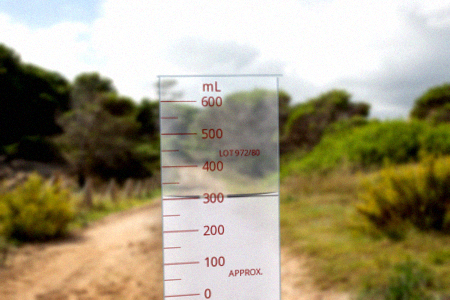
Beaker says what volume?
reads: 300 mL
